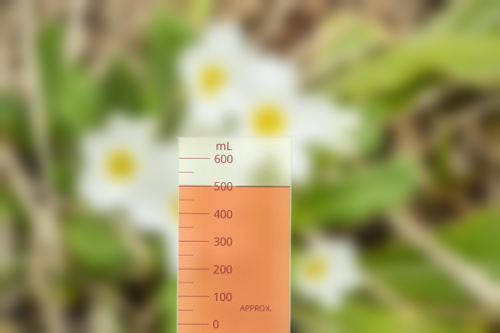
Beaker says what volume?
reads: 500 mL
